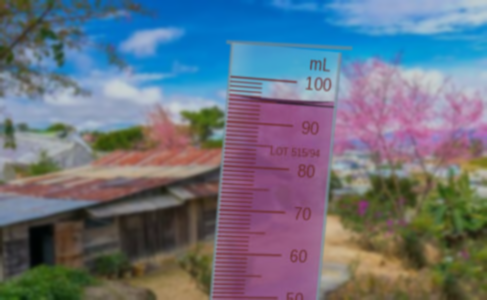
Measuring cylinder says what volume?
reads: 95 mL
